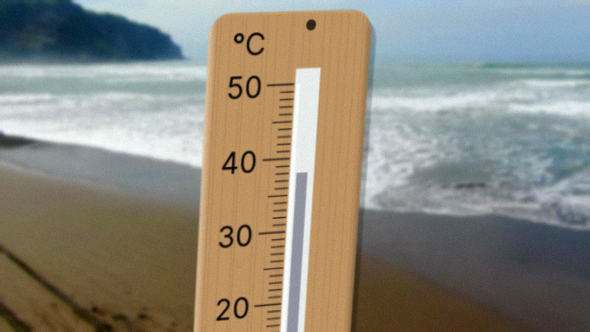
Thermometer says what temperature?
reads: 38 °C
